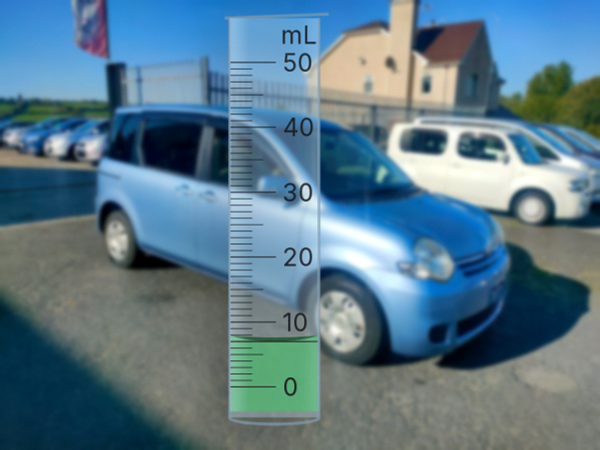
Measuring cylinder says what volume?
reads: 7 mL
